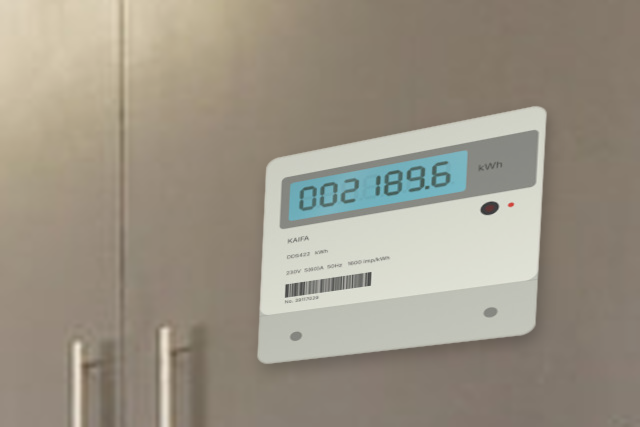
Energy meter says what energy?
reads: 2189.6 kWh
